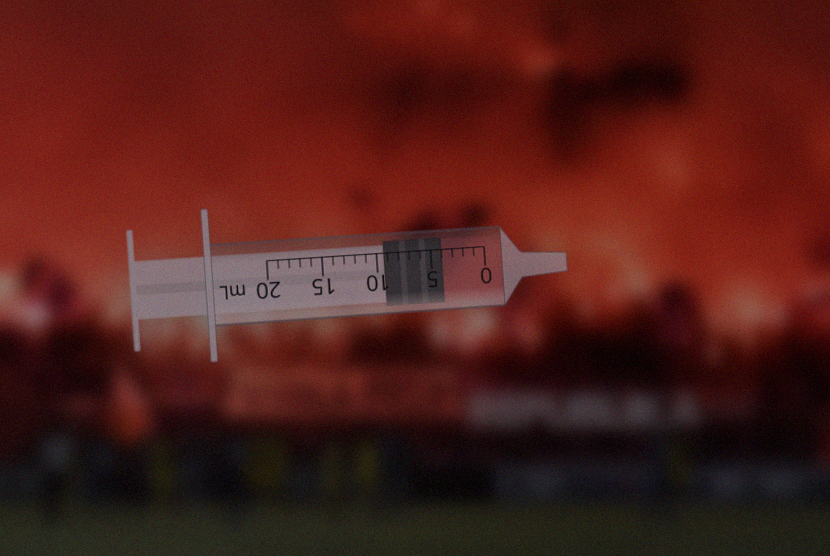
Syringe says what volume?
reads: 4 mL
